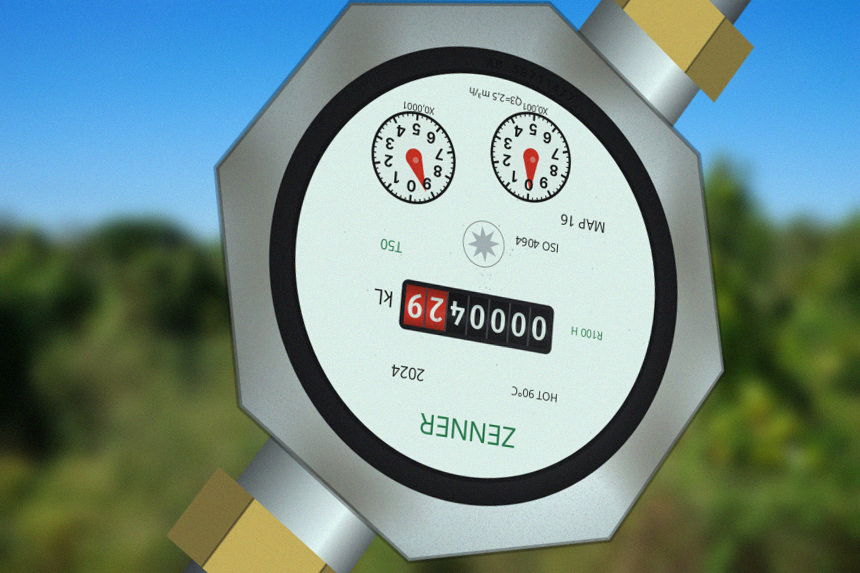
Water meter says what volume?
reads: 4.2899 kL
